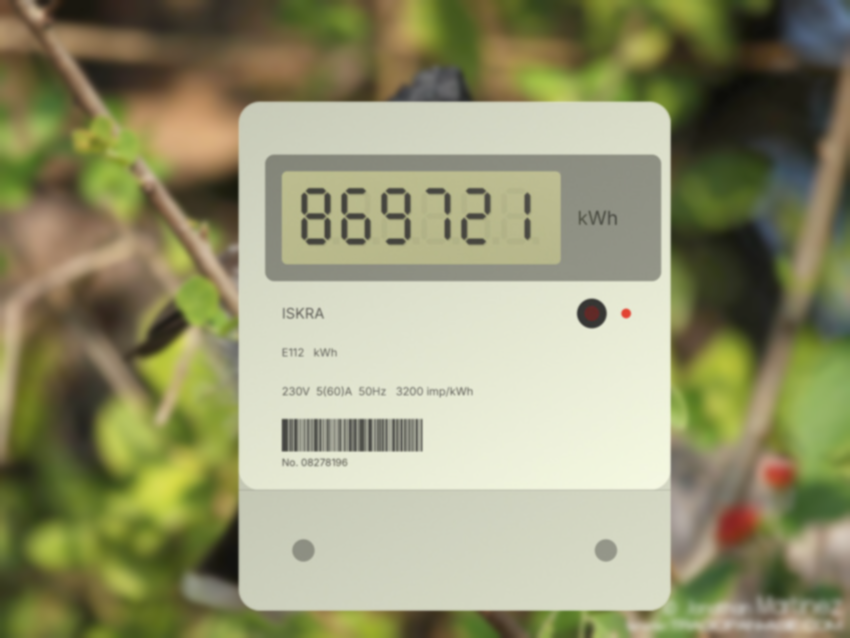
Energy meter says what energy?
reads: 869721 kWh
